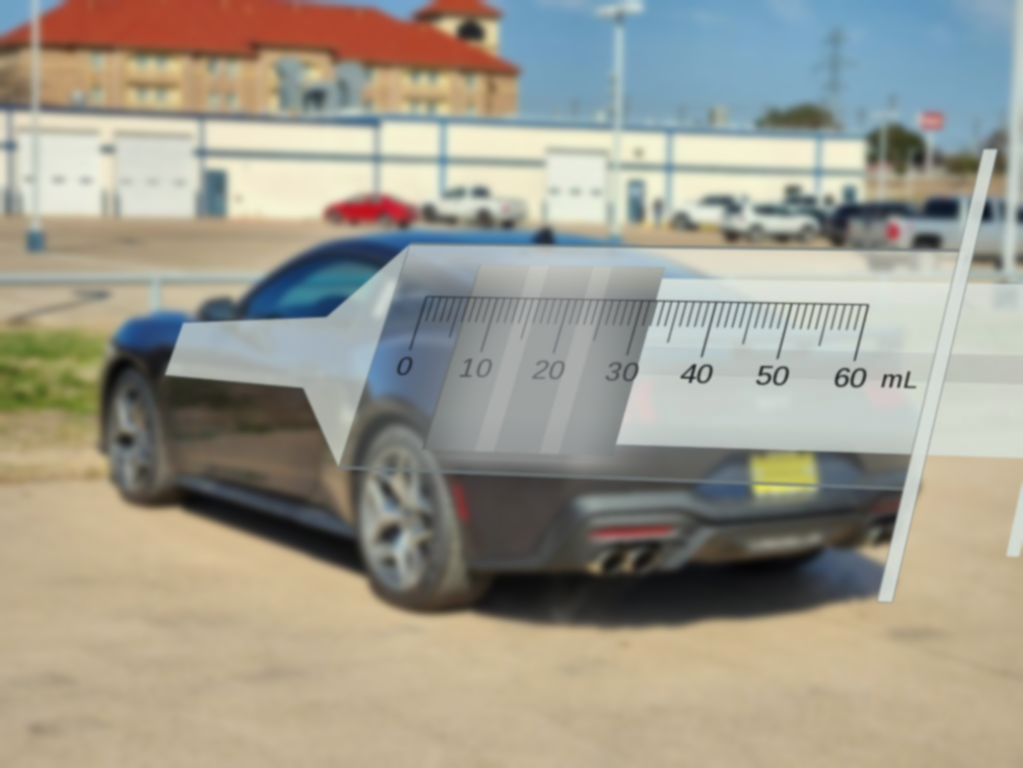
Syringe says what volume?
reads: 6 mL
